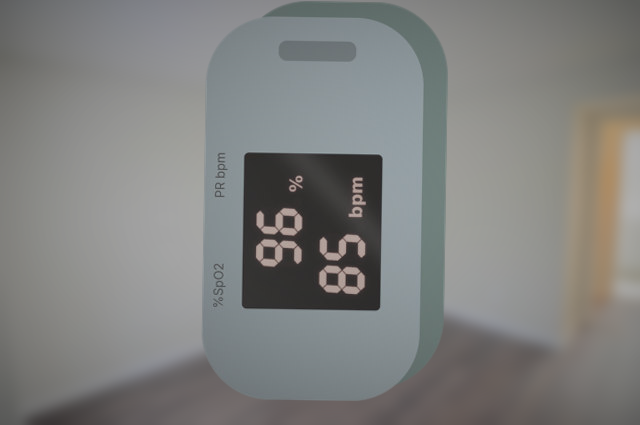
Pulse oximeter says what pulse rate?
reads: 85 bpm
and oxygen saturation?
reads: 96 %
